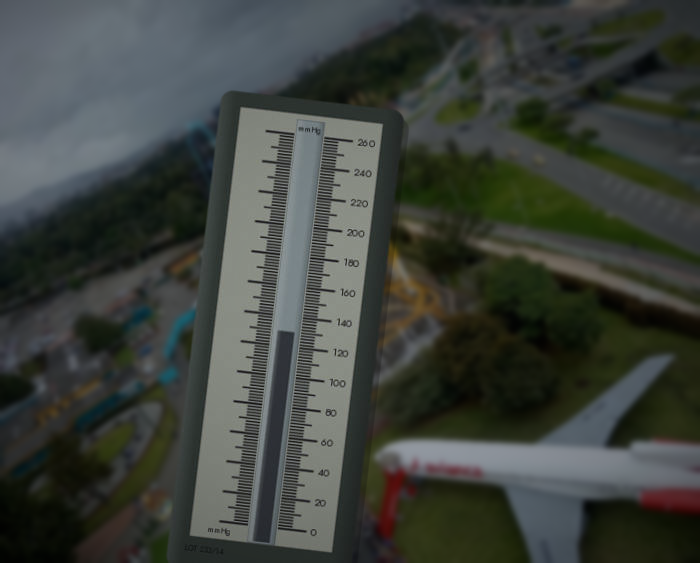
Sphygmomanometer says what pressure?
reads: 130 mmHg
